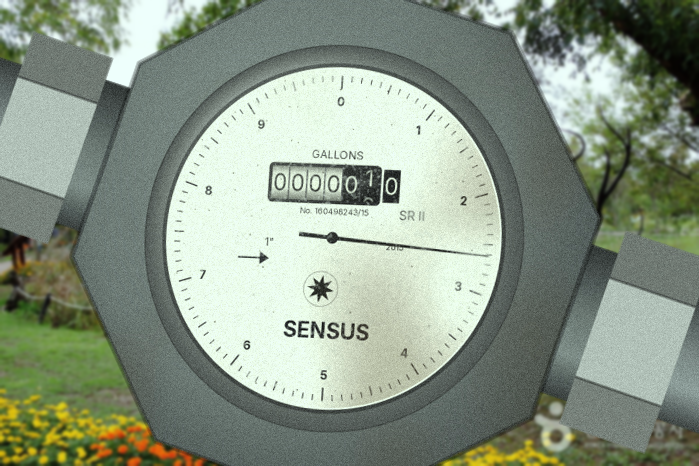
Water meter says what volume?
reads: 12.6 gal
